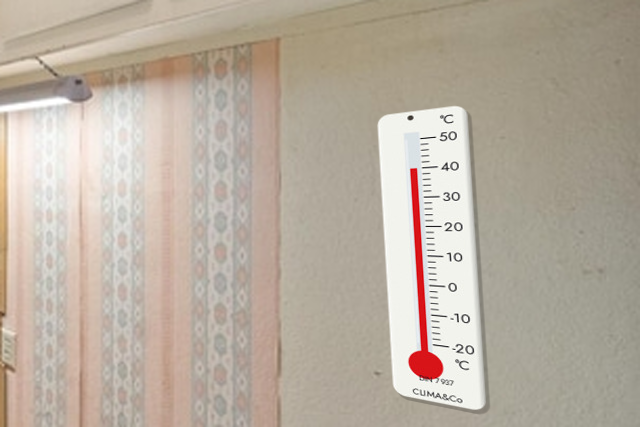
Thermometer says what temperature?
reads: 40 °C
